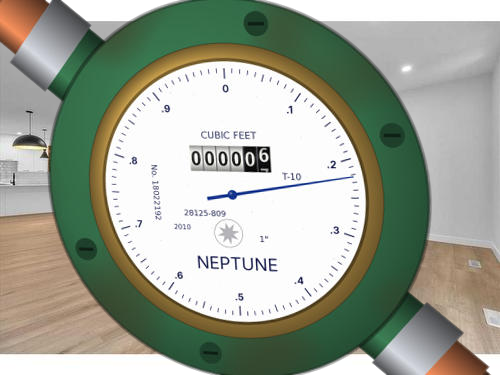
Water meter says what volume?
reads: 6.22 ft³
